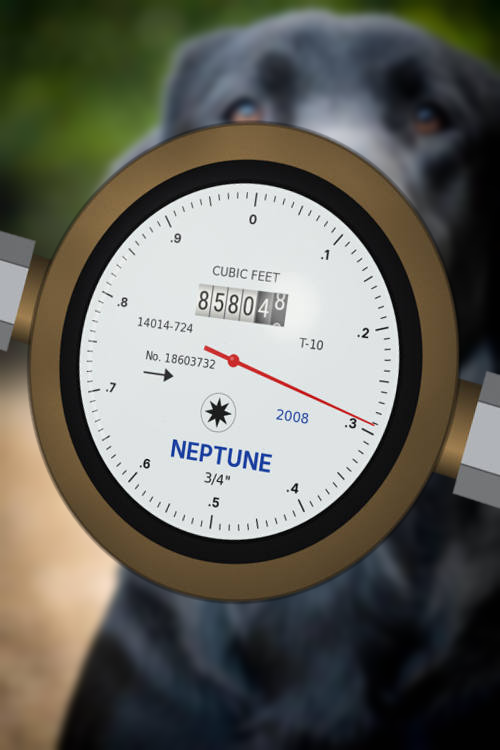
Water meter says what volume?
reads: 858048.29 ft³
